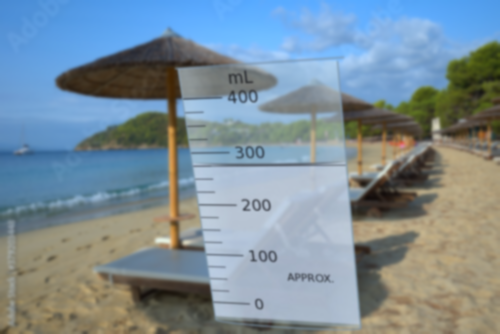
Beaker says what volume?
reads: 275 mL
